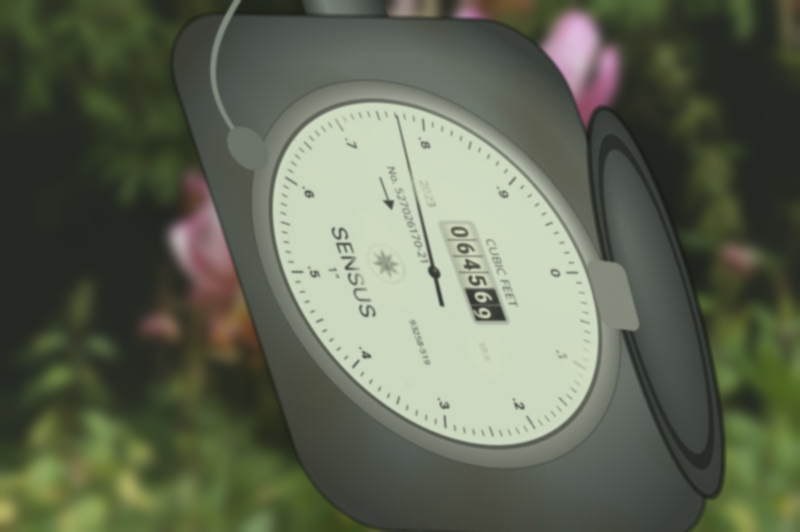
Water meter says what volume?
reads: 64568.77 ft³
